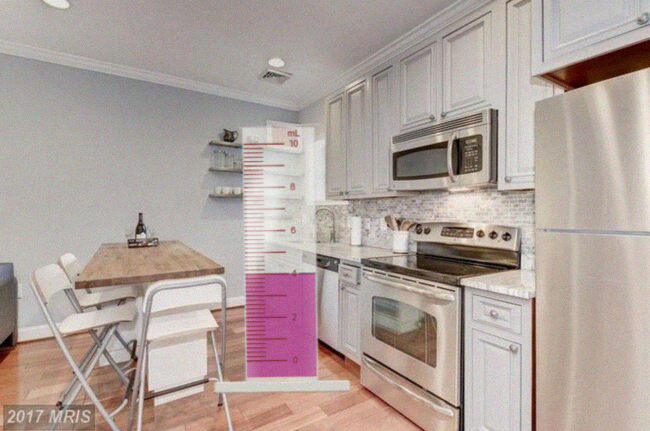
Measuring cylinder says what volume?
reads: 4 mL
